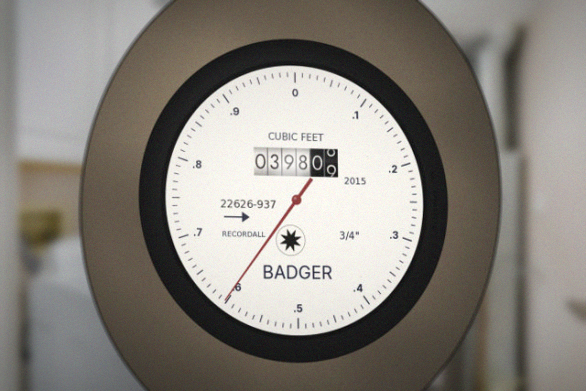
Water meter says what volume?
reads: 39808.60 ft³
